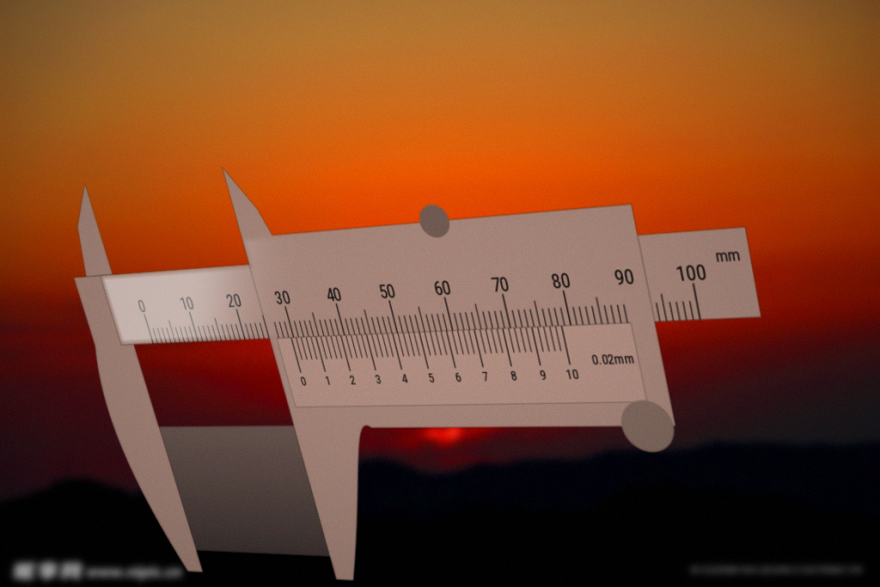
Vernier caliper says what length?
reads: 29.5 mm
